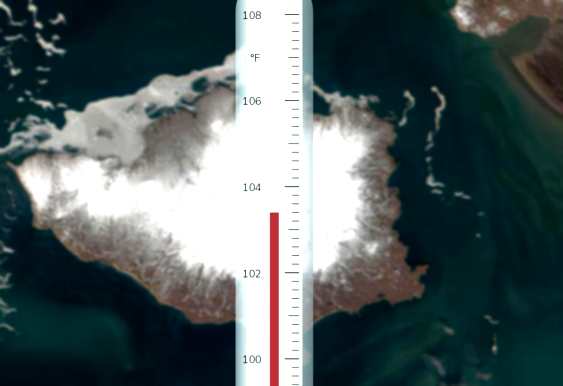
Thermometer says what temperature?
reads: 103.4 °F
